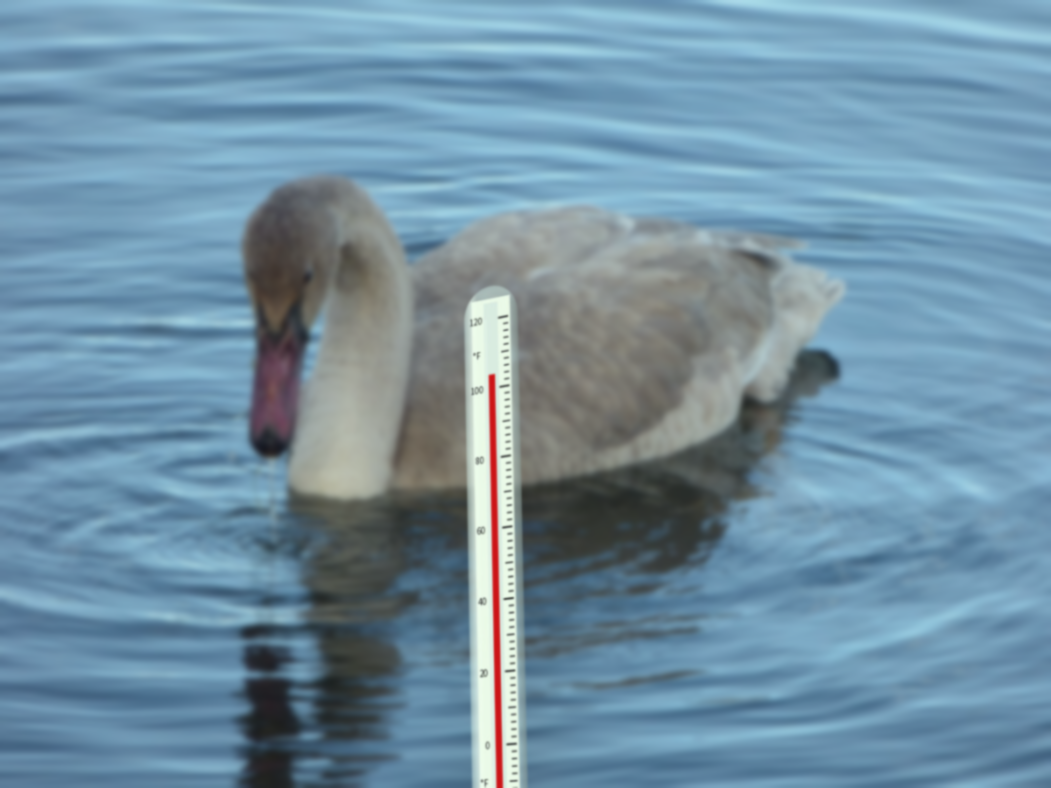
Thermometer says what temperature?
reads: 104 °F
